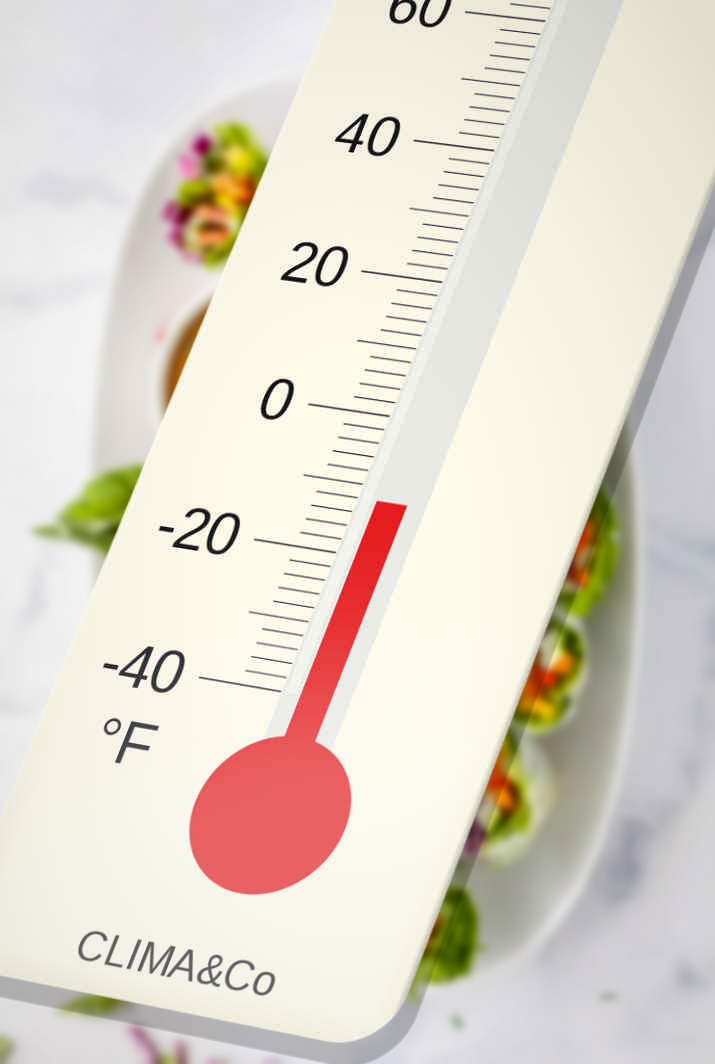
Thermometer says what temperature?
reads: -12 °F
